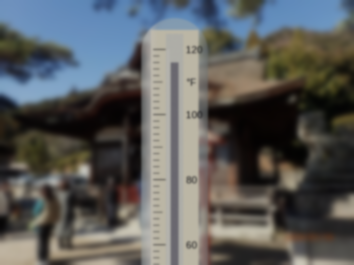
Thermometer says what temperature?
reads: 116 °F
